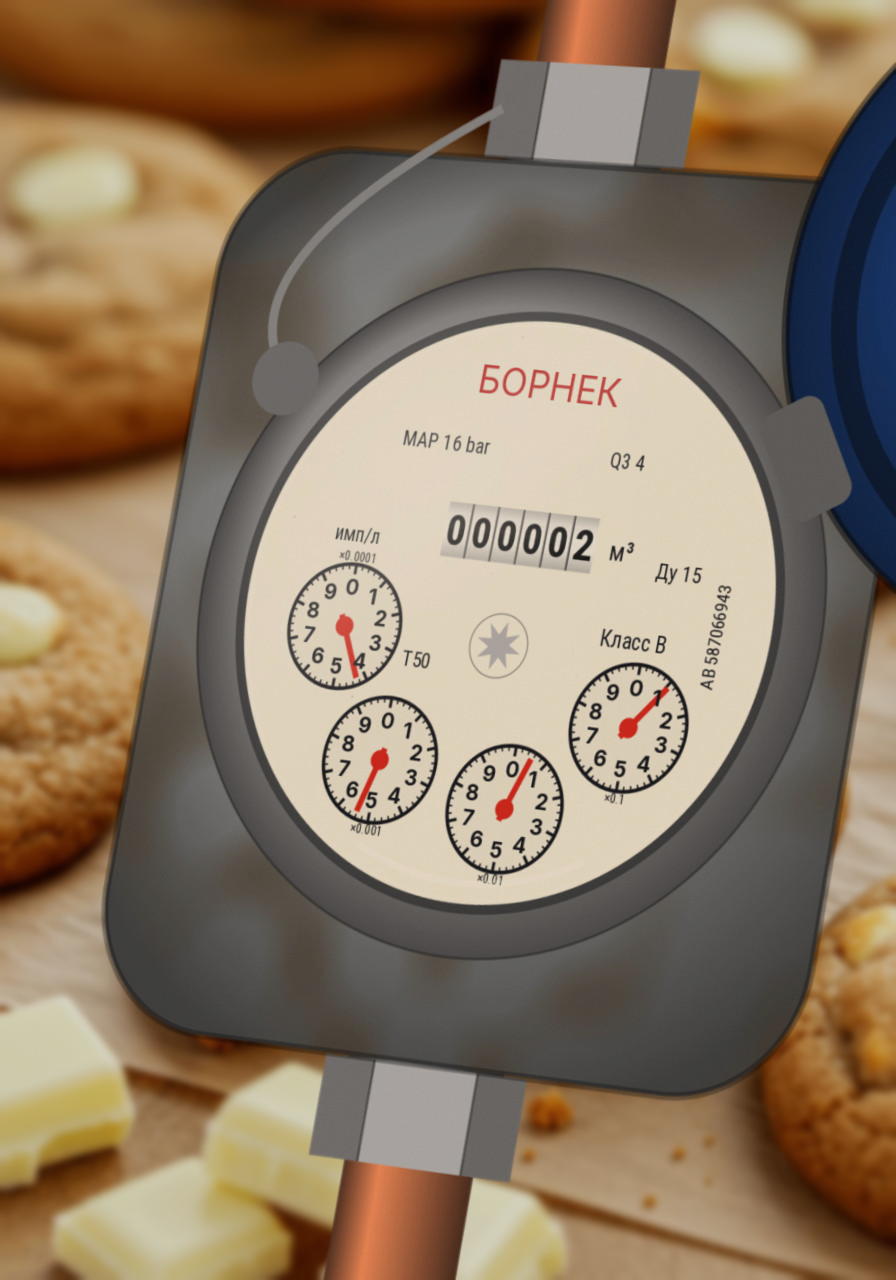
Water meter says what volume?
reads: 2.1054 m³
